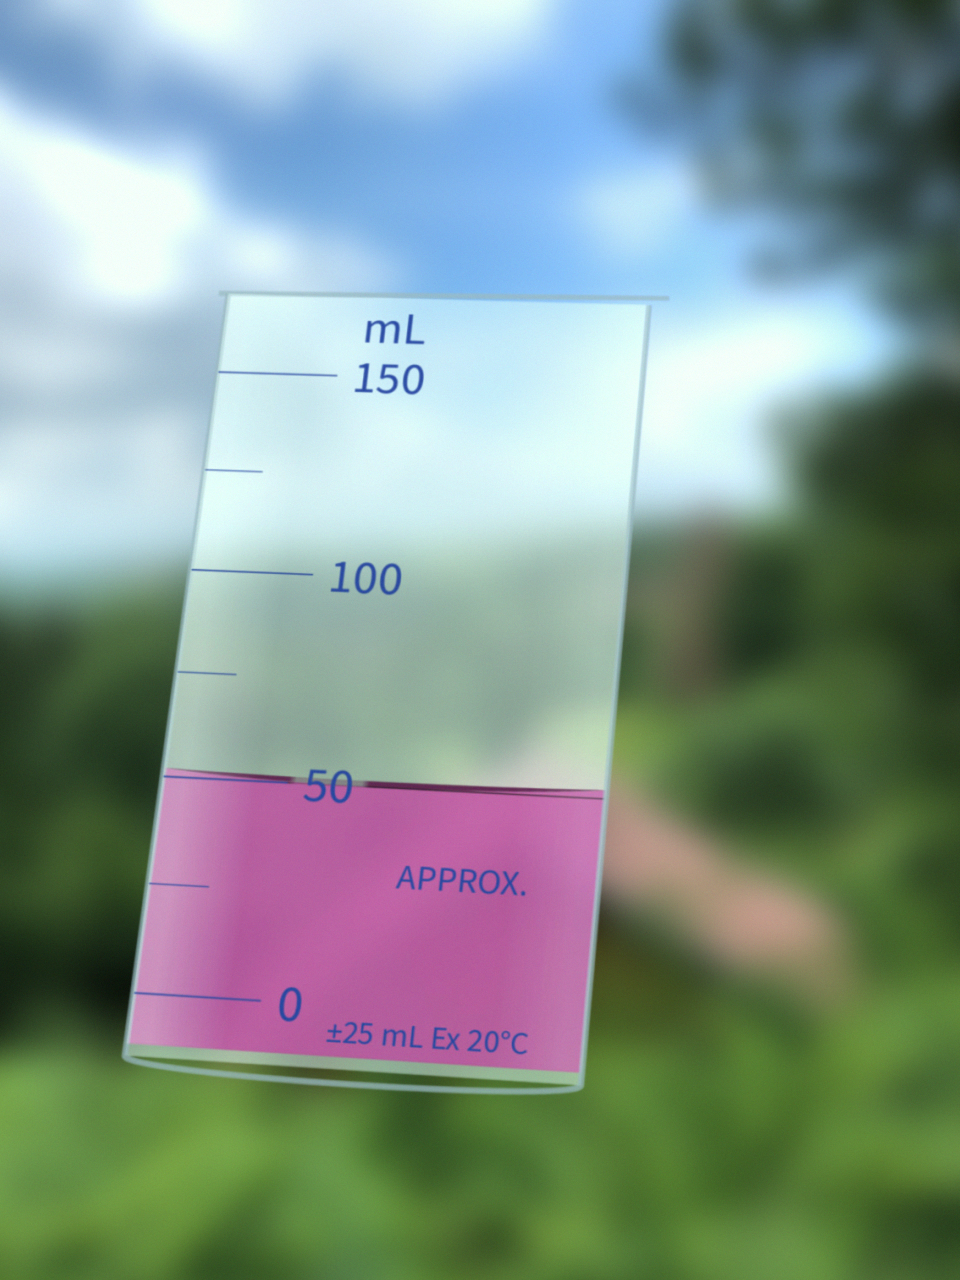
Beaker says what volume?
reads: 50 mL
